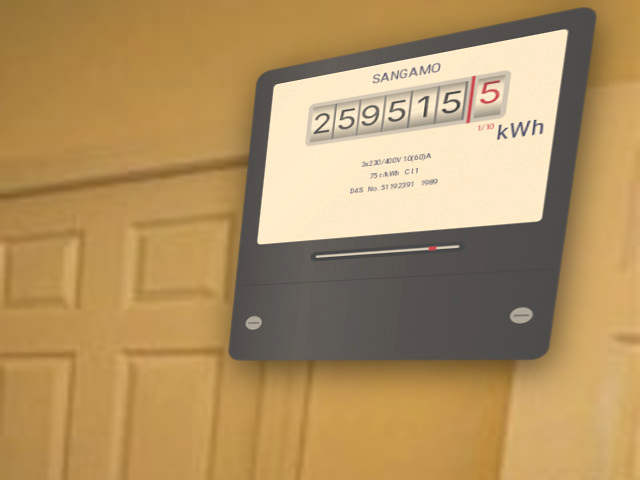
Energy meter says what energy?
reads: 259515.5 kWh
